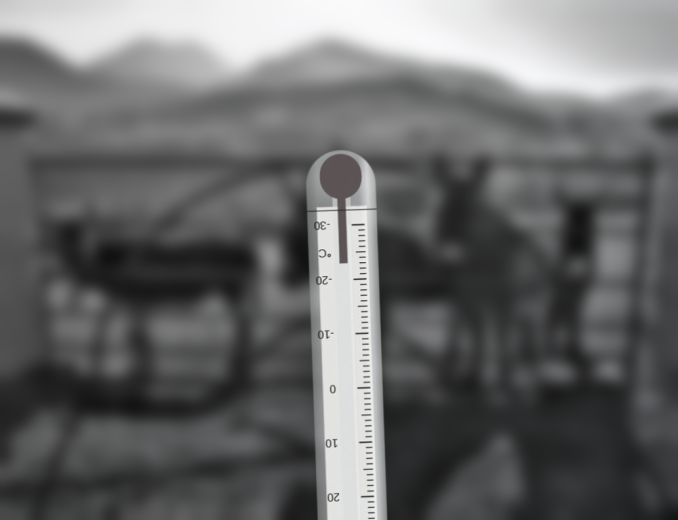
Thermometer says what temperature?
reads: -23 °C
